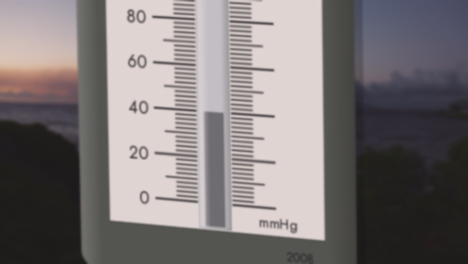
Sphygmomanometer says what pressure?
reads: 40 mmHg
